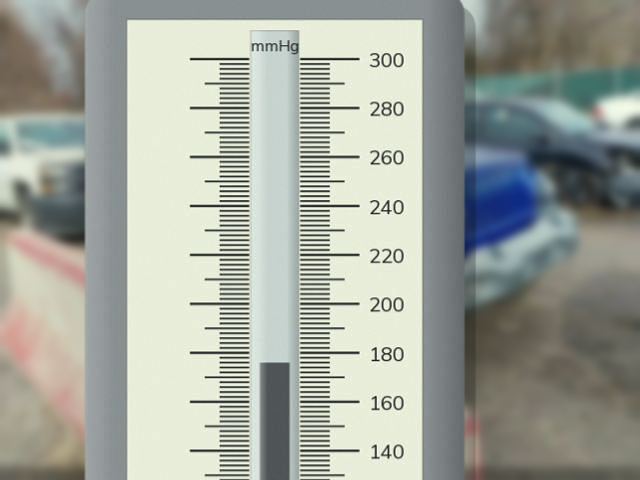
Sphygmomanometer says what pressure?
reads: 176 mmHg
